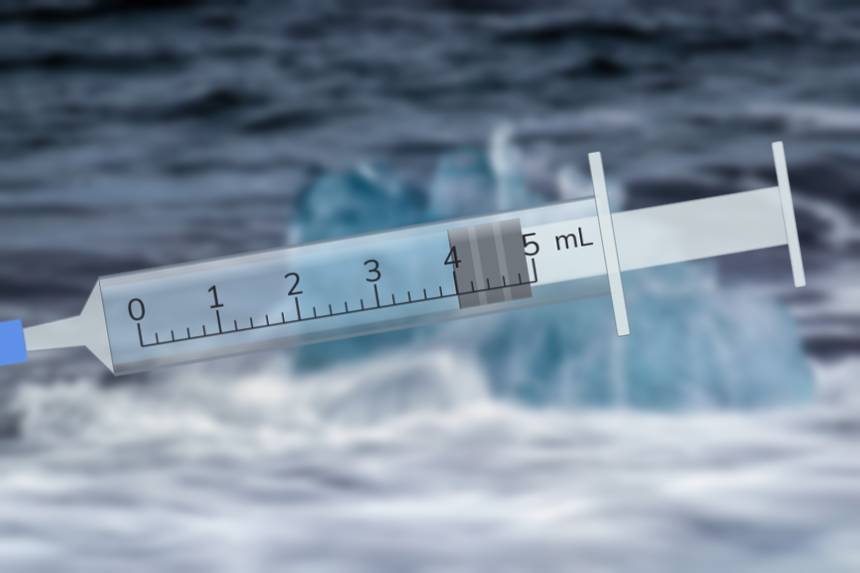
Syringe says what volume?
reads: 4 mL
